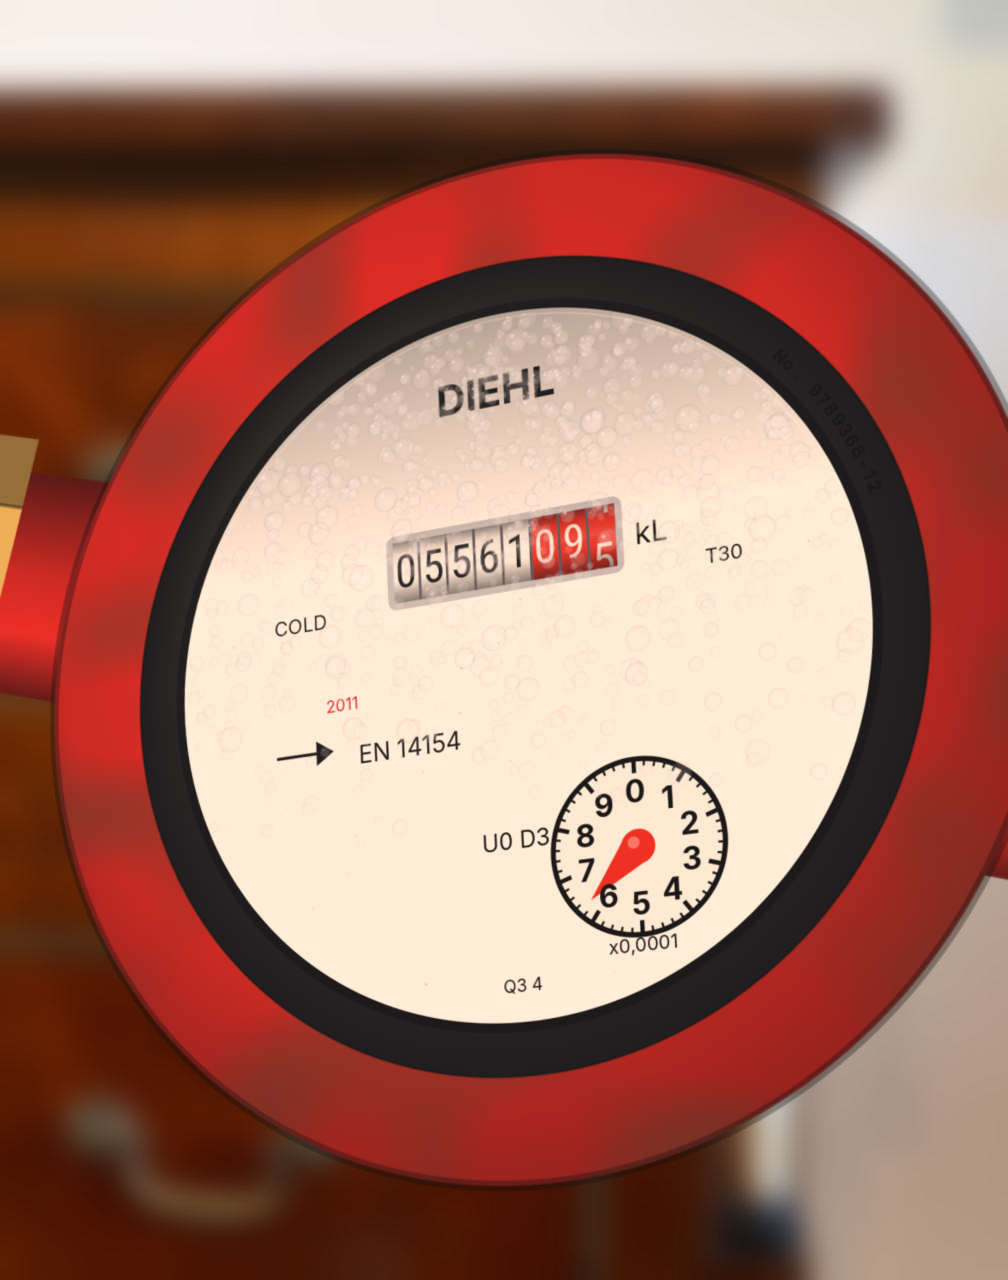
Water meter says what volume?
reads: 5561.0946 kL
